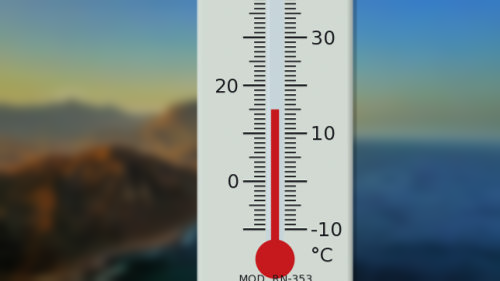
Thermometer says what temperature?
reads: 15 °C
